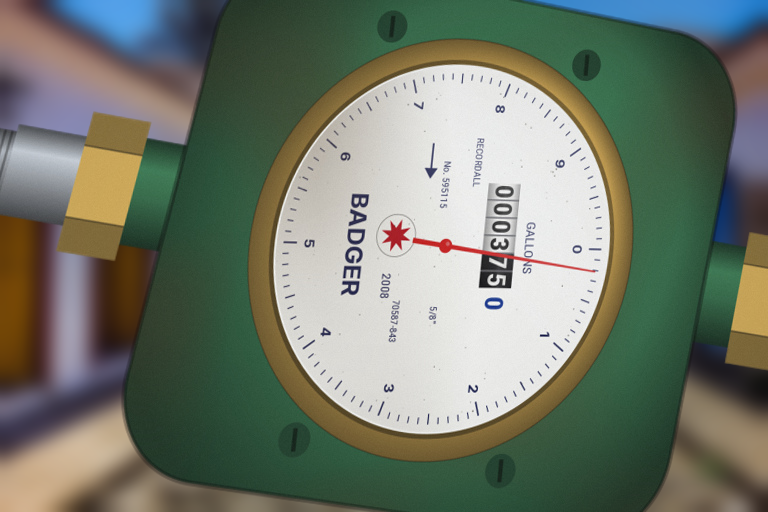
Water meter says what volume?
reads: 3750.2 gal
